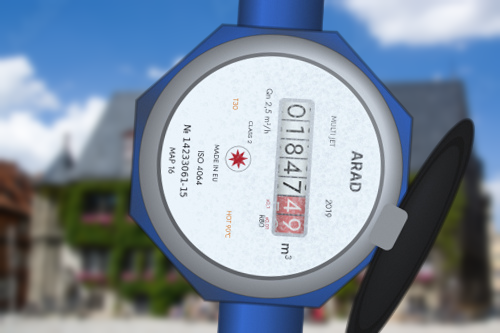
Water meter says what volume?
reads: 1847.49 m³
